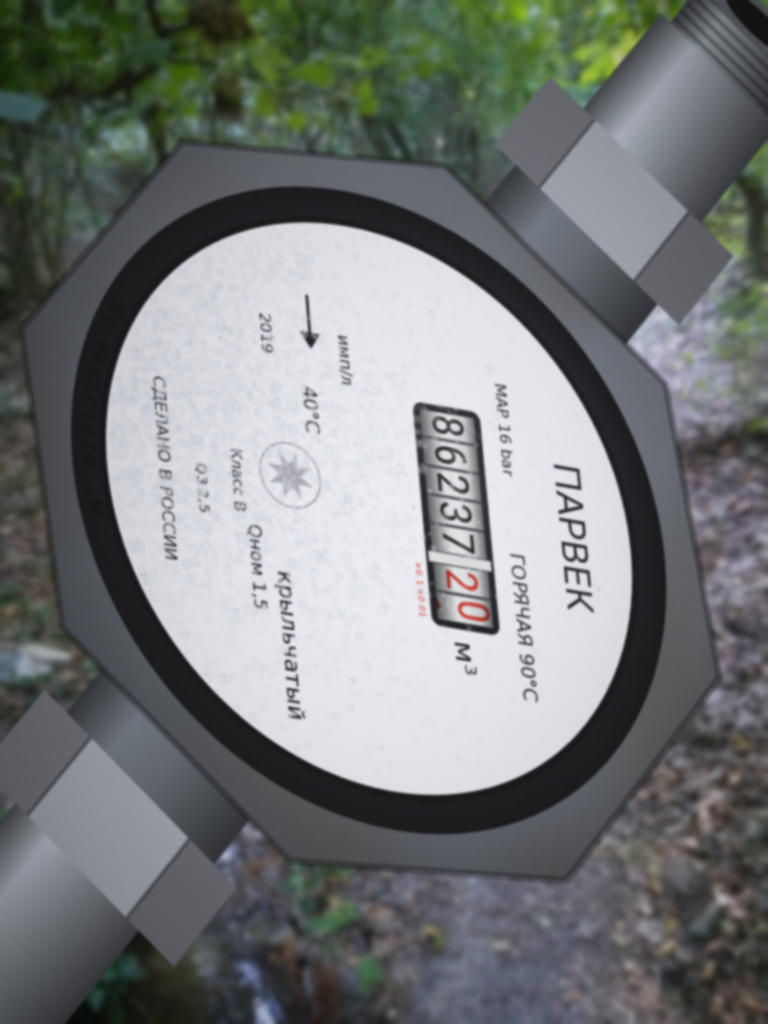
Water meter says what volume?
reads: 86237.20 m³
